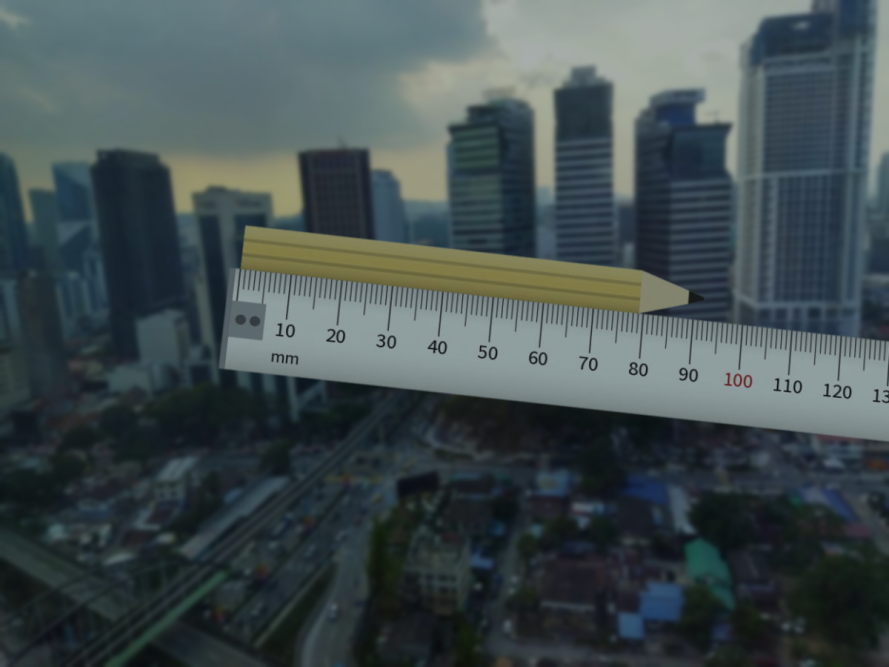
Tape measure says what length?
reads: 92 mm
